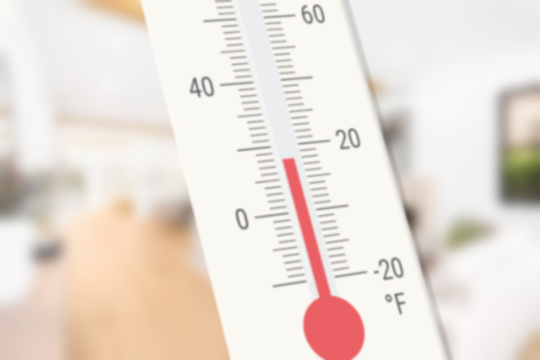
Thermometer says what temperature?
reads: 16 °F
